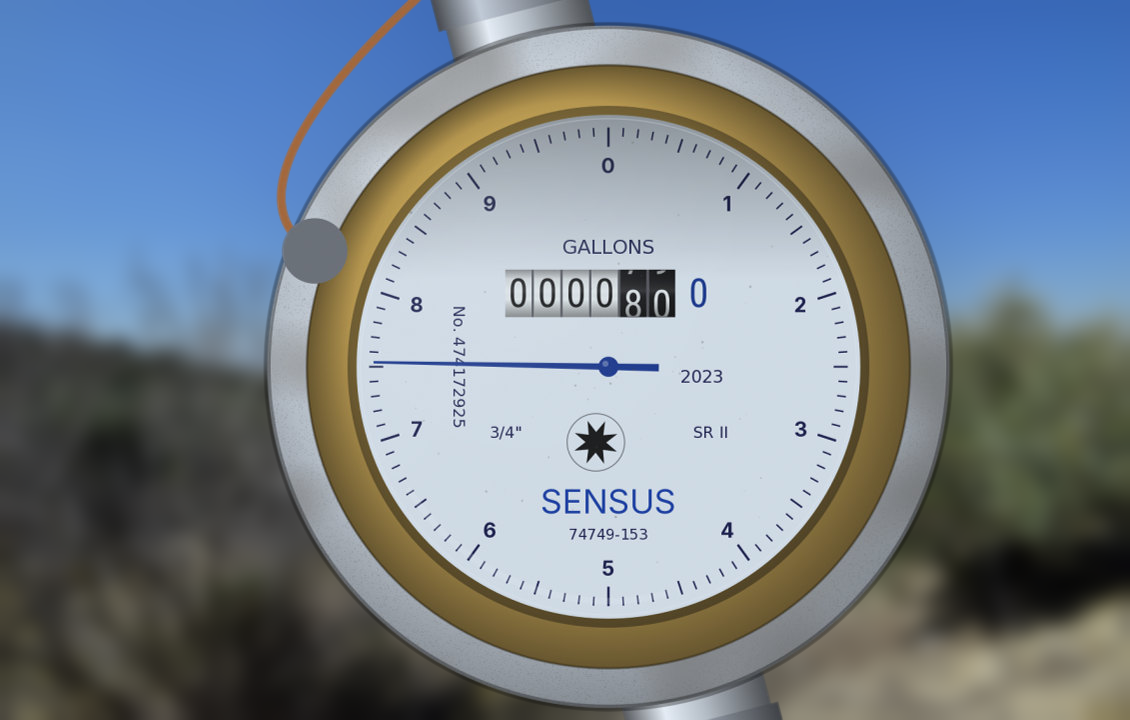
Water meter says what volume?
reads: 797.5 gal
